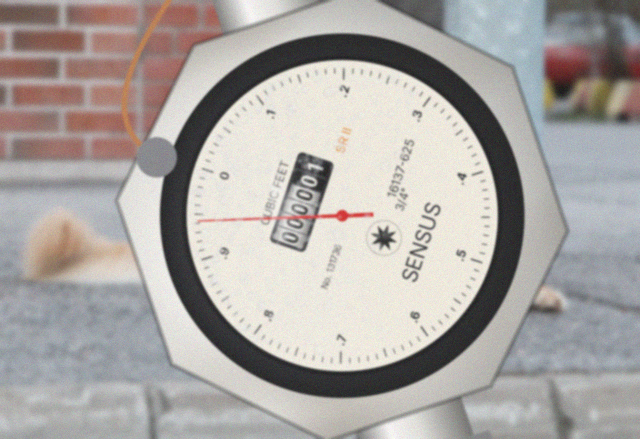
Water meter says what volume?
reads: 0.94 ft³
